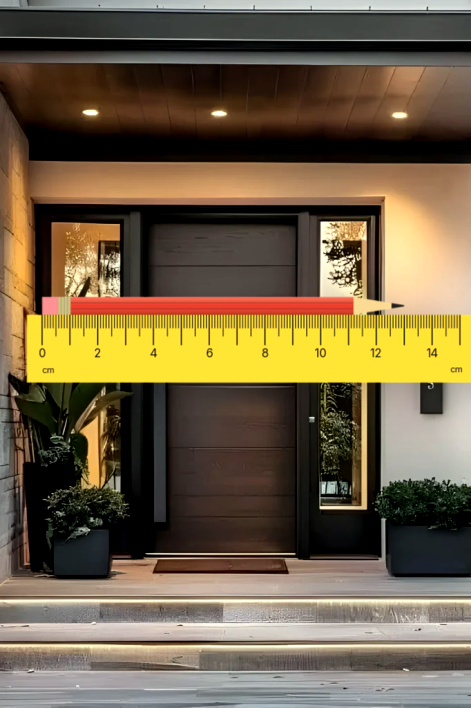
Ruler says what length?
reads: 13 cm
